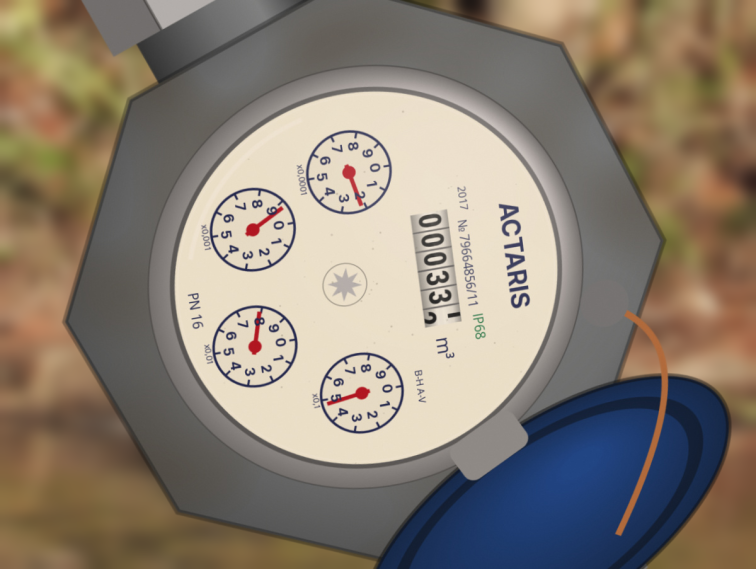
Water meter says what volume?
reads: 331.4792 m³
